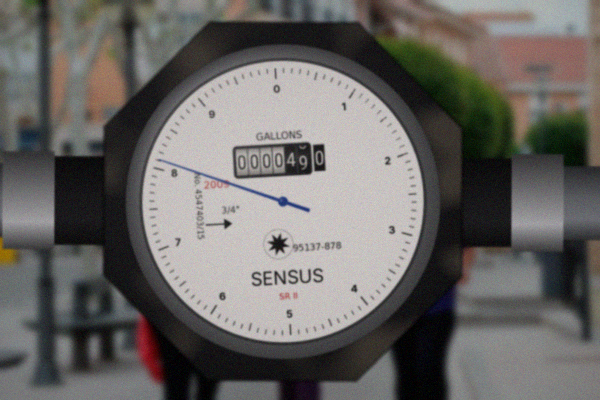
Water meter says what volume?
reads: 488.1 gal
